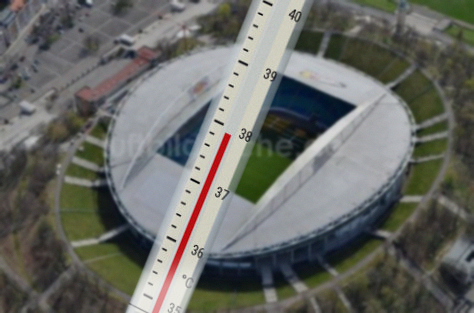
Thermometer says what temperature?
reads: 37.9 °C
